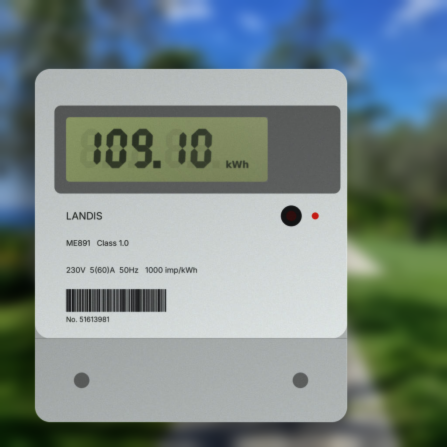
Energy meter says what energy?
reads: 109.10 kWh
